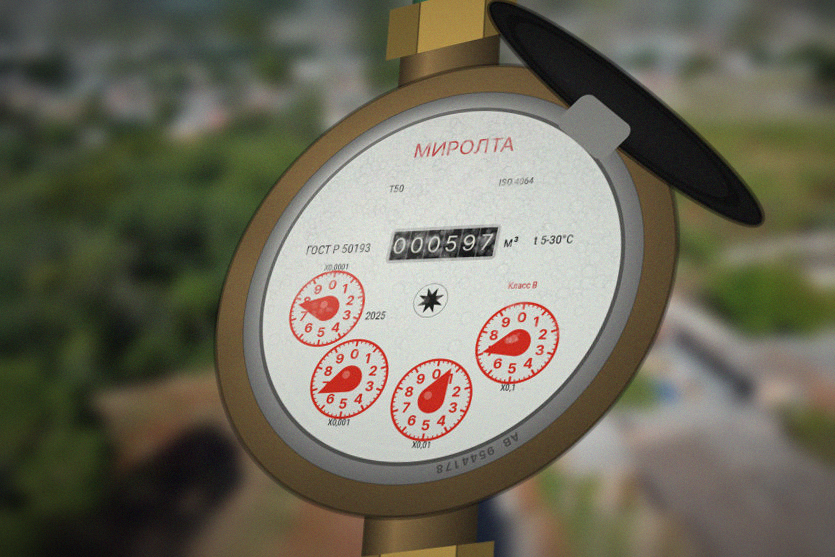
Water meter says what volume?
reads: 597.7067 m³
